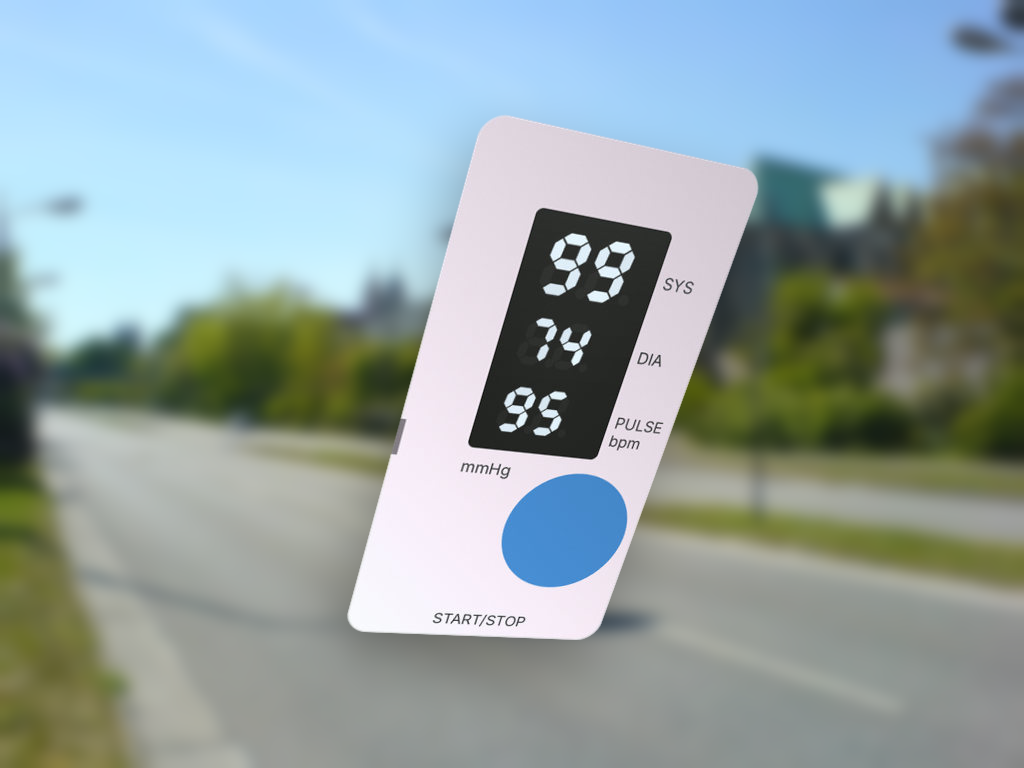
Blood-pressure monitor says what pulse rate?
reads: 95 bpm
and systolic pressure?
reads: 99 mmHg
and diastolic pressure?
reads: 74 mmHg
